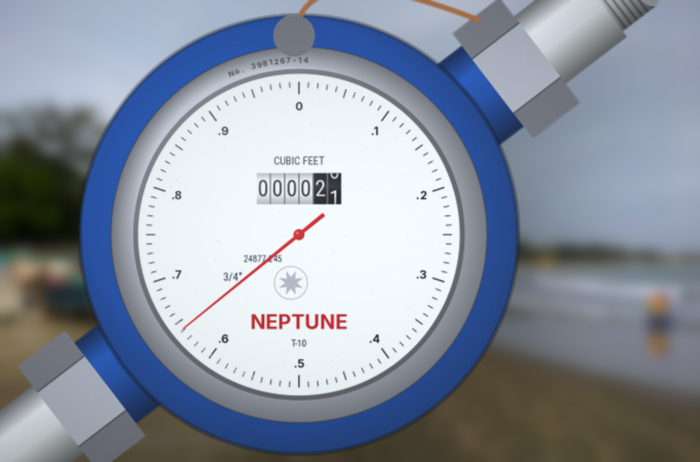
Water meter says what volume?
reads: 20.64 ft³
